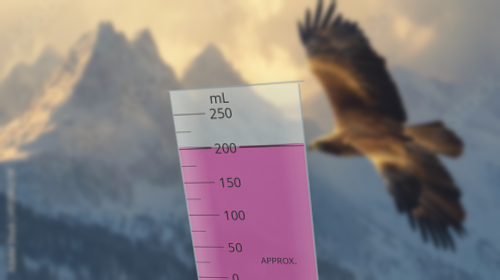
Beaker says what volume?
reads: 200 mL
